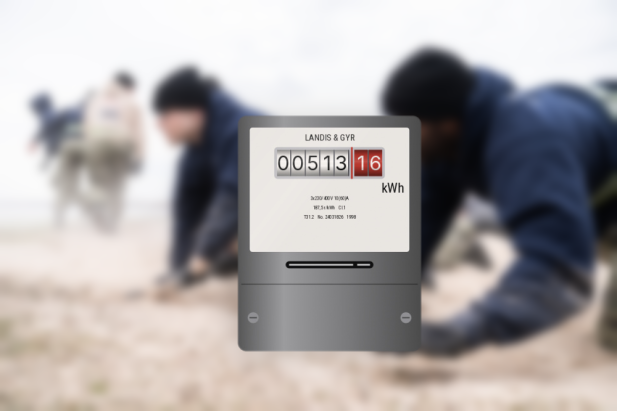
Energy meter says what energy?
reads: 513.16 kWh
